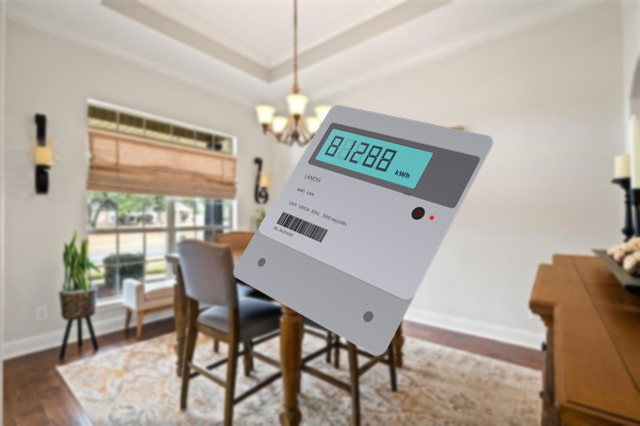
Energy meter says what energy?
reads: 81288 kWh
